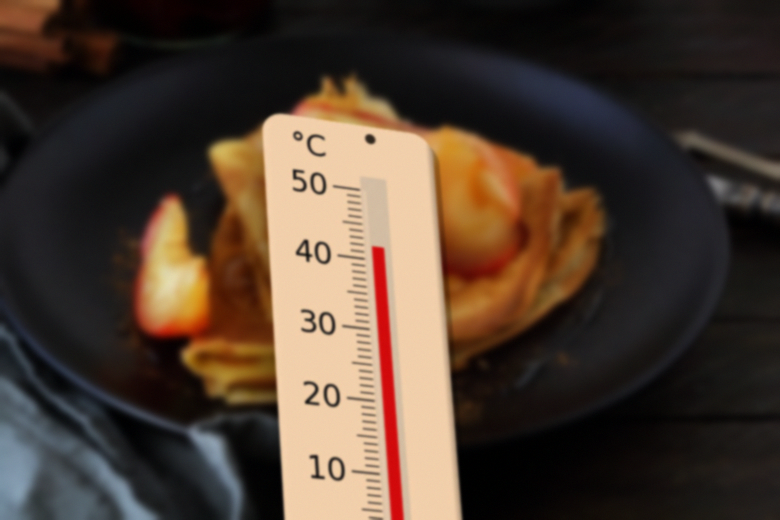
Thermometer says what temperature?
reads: 42 °C
